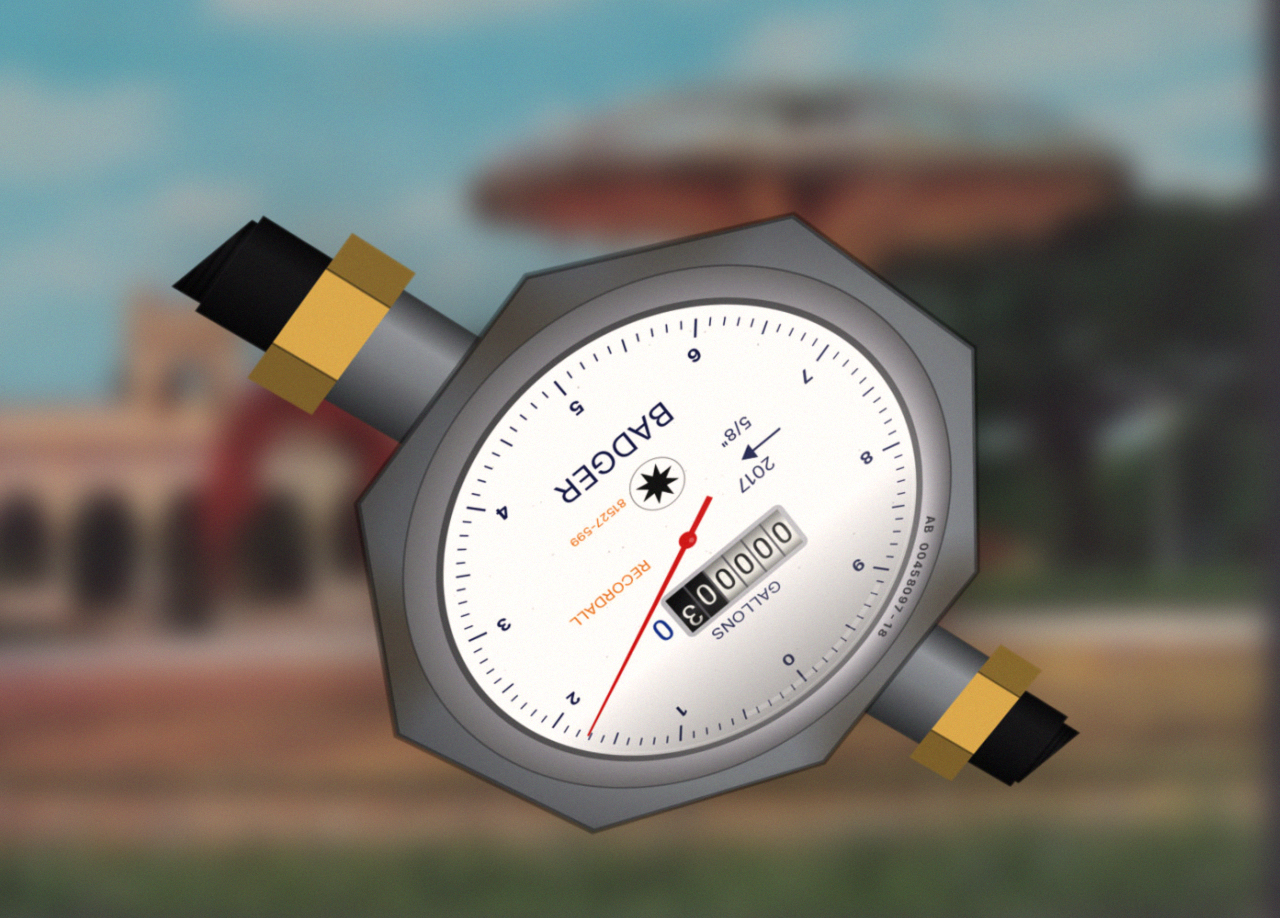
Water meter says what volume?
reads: 31.7 gal
